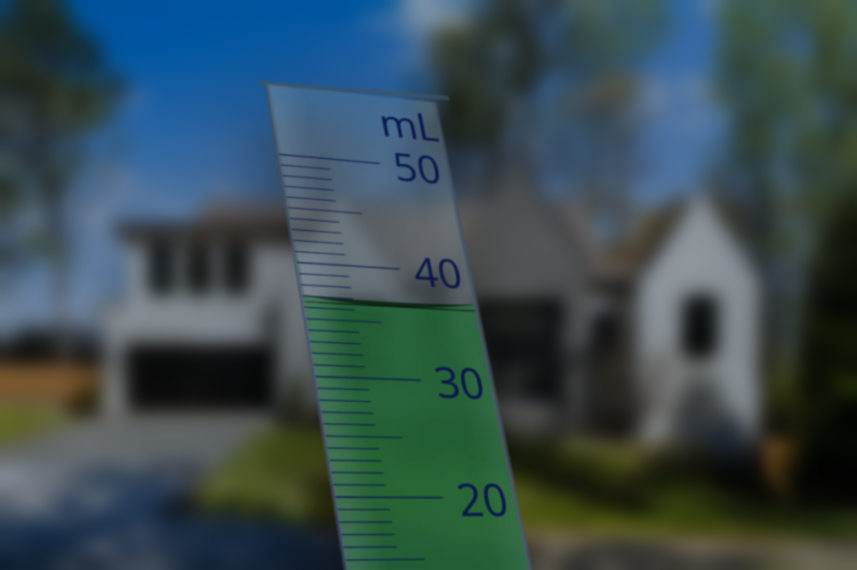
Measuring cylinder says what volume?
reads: 36.5 mL
